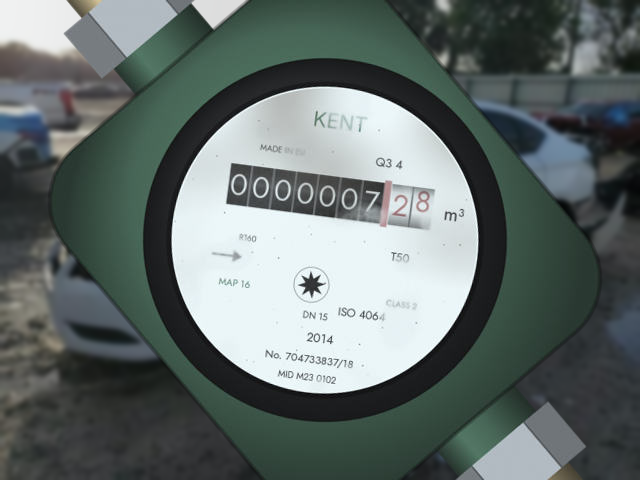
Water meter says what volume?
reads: 7.28 m³
